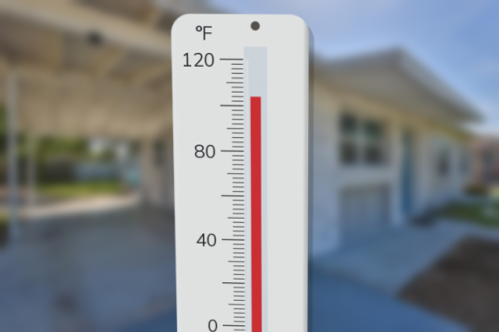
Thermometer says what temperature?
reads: 104 °F
